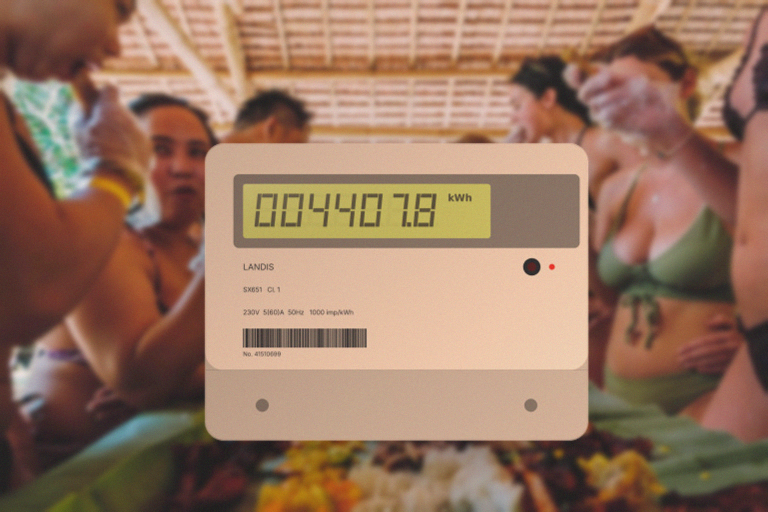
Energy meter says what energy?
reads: 4407.8 kWh
